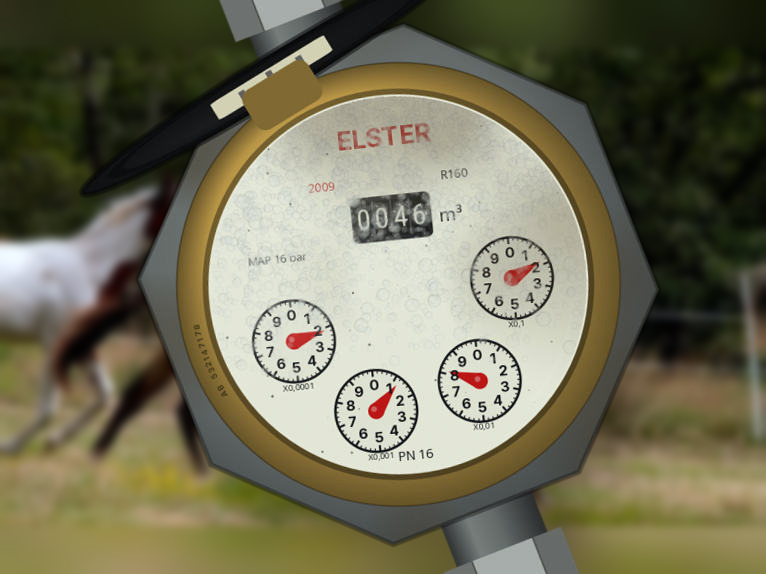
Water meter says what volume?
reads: 46.1812 m³
